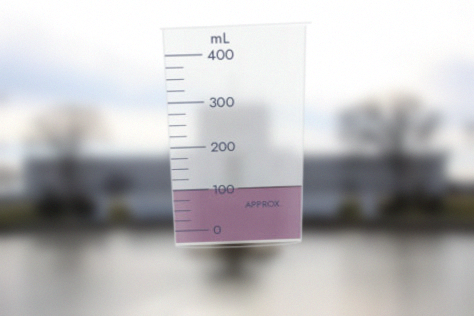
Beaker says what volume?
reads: 100 mL
